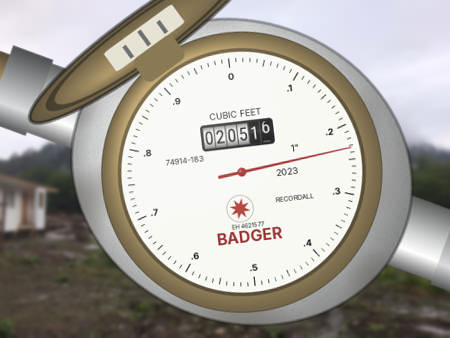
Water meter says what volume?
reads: 20516.23 ft³
